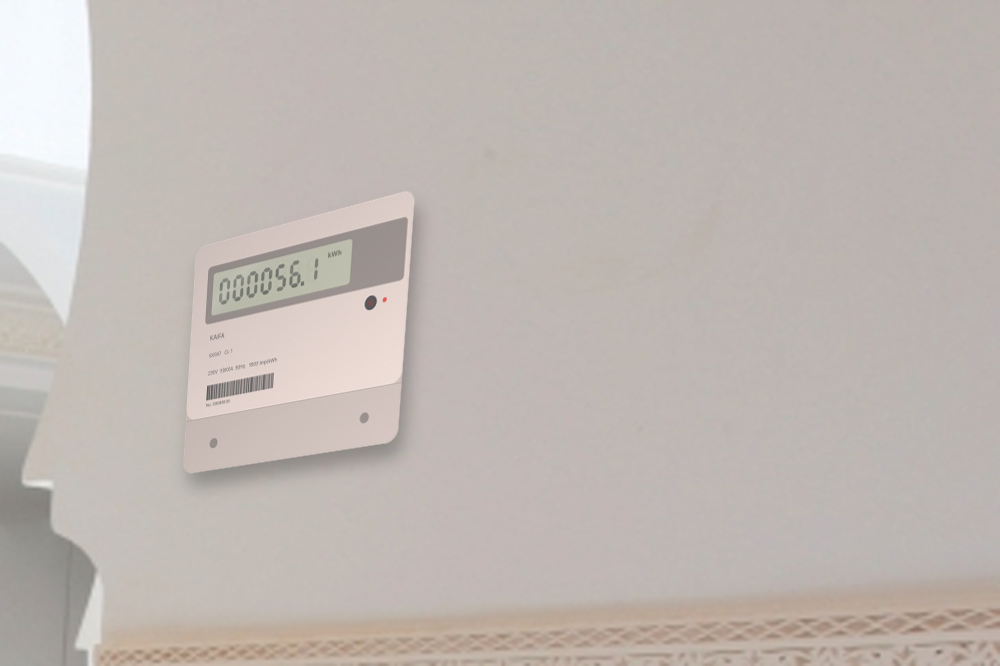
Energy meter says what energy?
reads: 56.1 kWh
